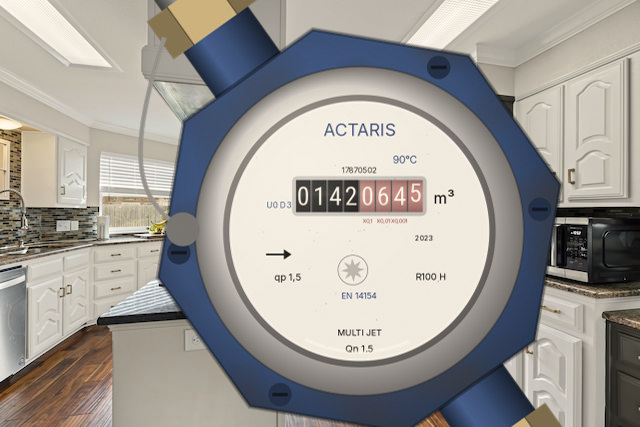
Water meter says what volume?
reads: 142.0645 m³
